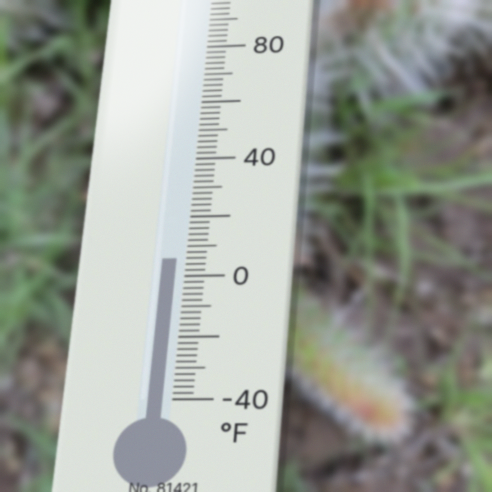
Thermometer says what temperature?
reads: 6 °F
